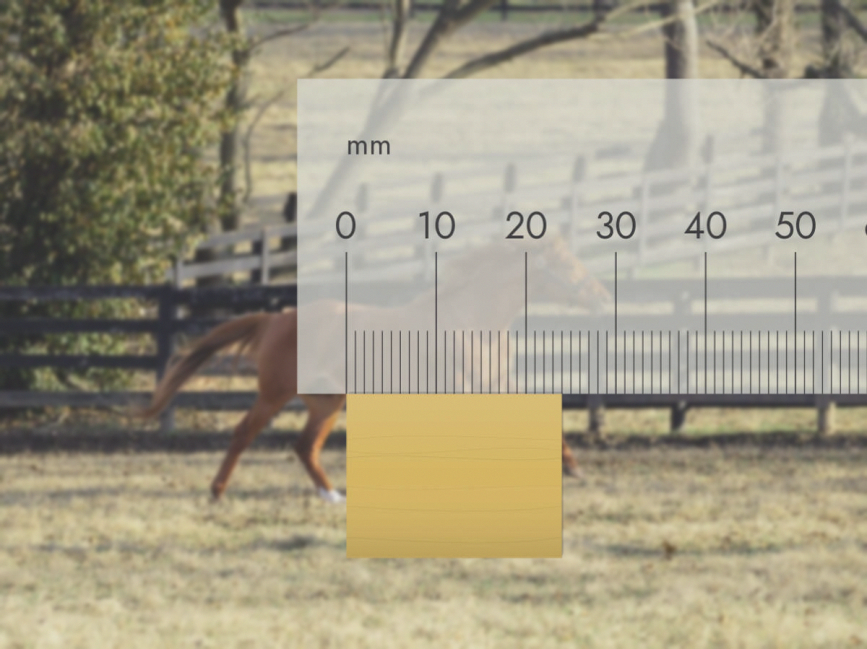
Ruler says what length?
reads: 24 mm
